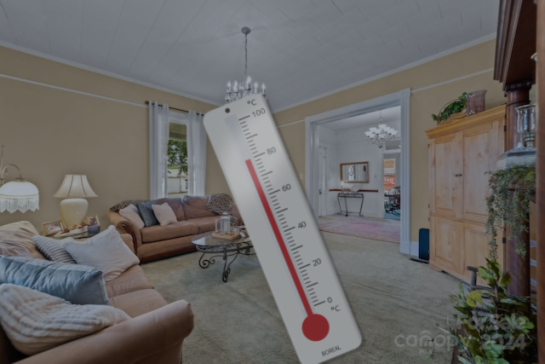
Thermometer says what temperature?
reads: 80 °C
